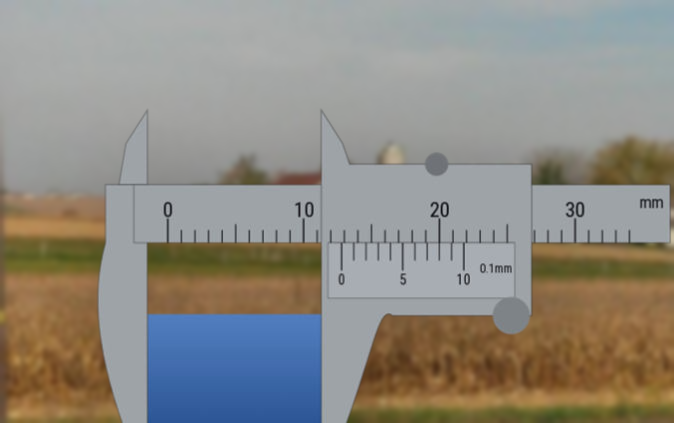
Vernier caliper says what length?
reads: 12.8 mm
